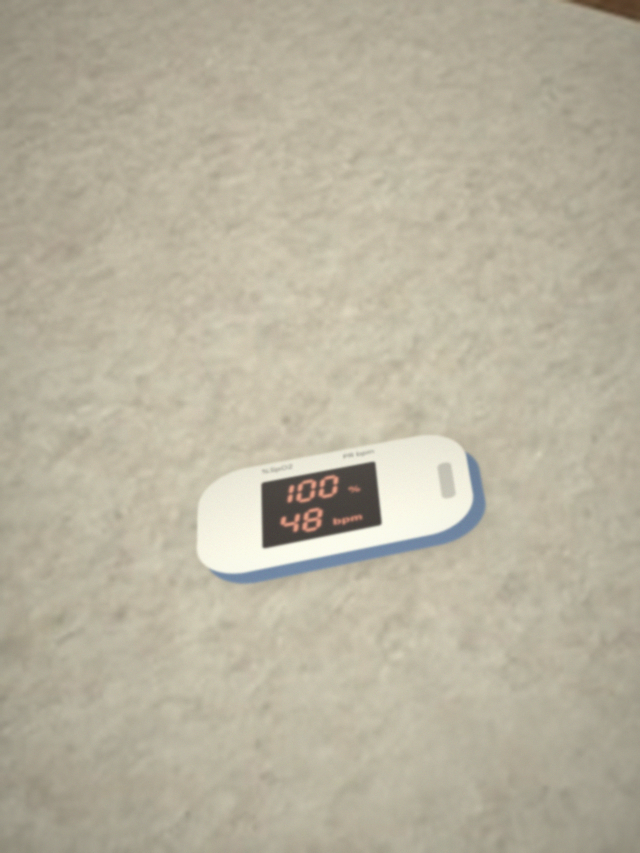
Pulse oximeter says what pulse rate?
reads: 48 bpm
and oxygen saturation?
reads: 100 %
